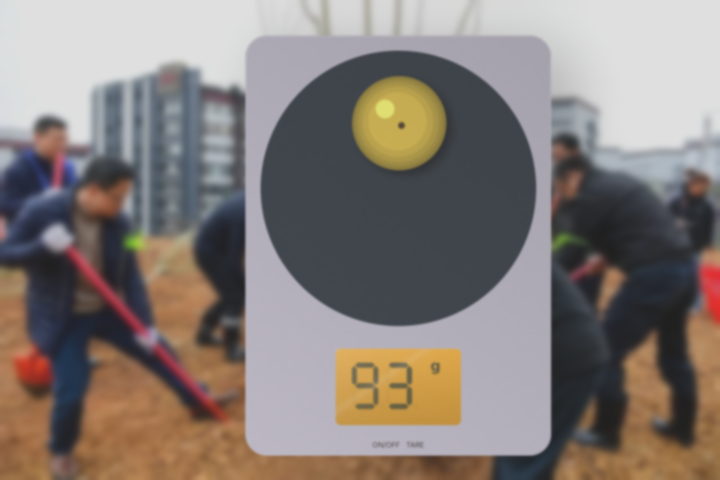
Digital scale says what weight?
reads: 93 g
